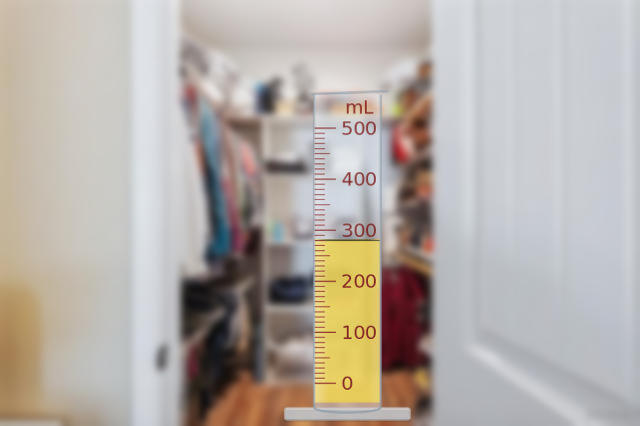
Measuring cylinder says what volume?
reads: 280 mL
